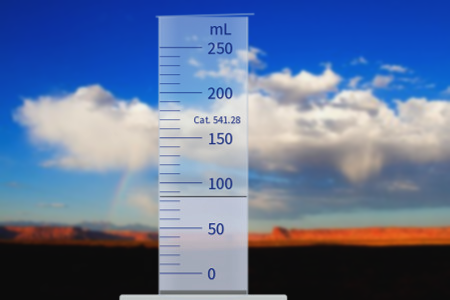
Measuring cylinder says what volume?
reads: 85 mL
